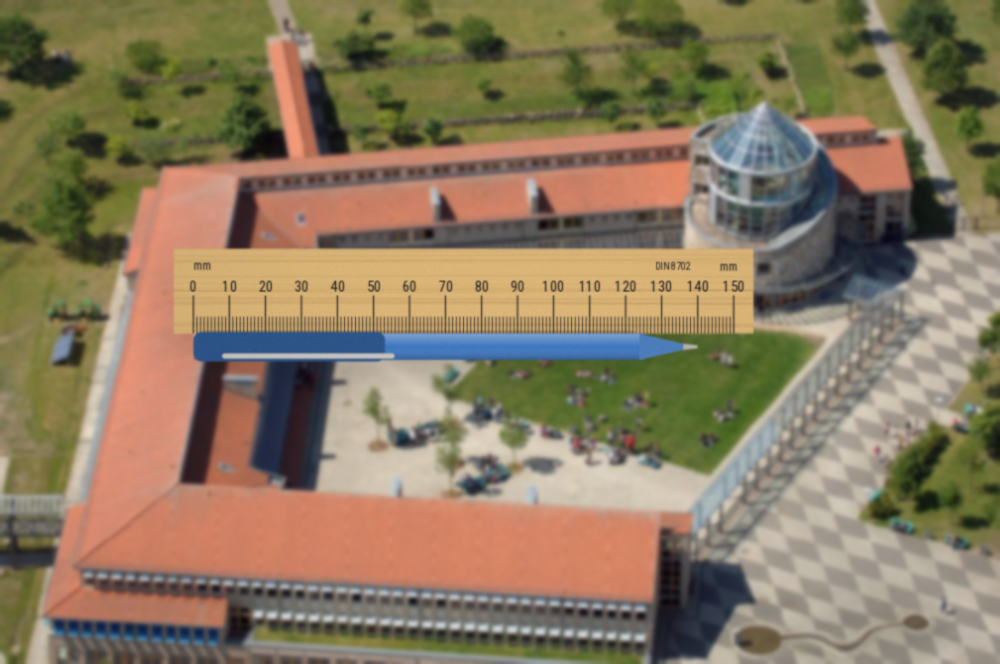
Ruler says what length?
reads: 140 mm
